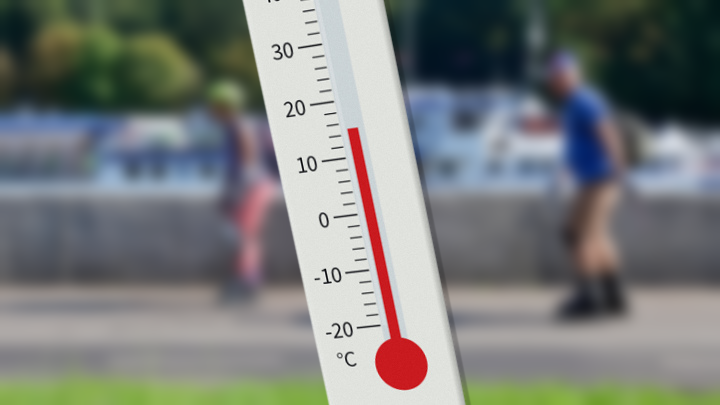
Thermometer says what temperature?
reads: 15 °C
